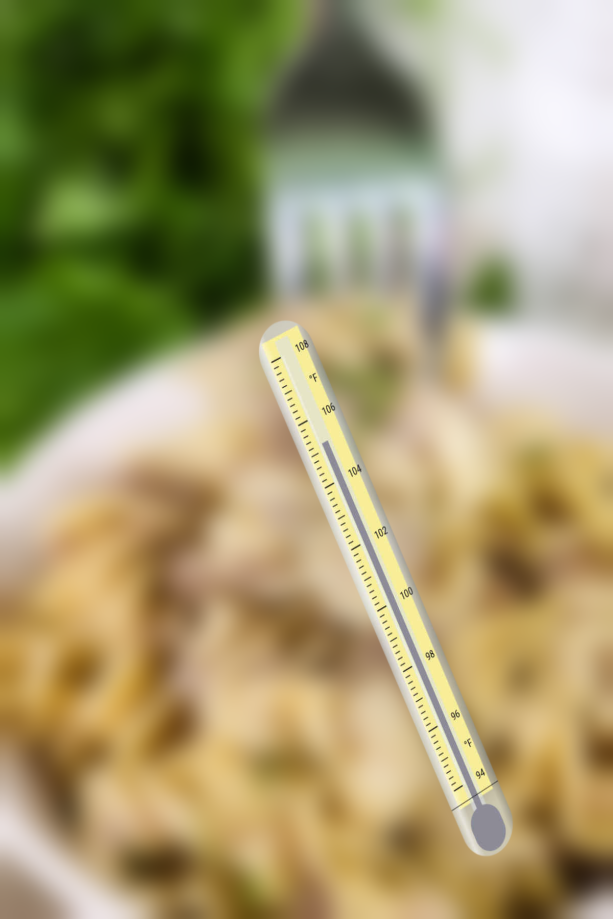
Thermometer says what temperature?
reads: 105.2 °F
